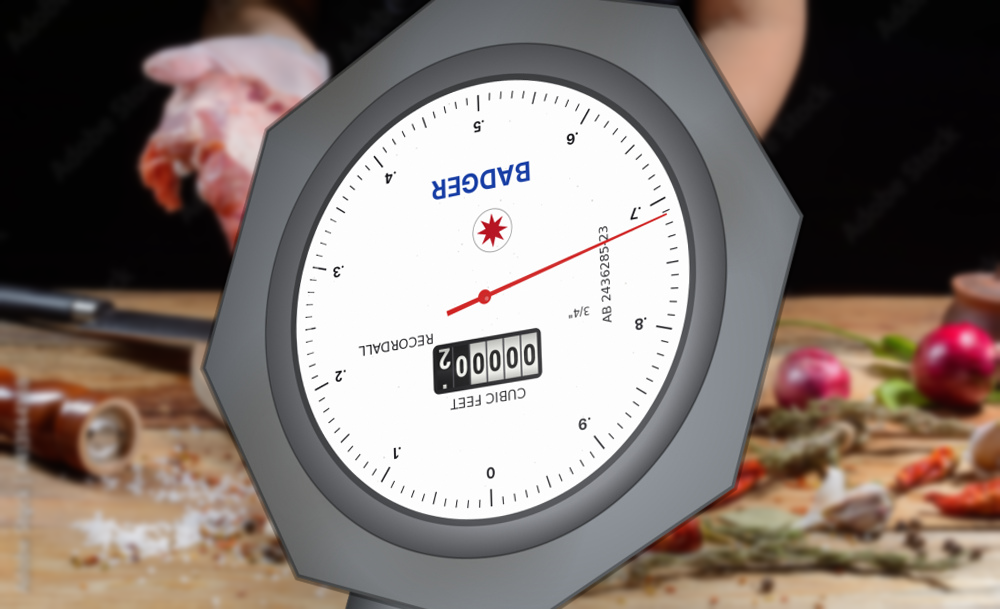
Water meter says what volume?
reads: 1.71 ft³
